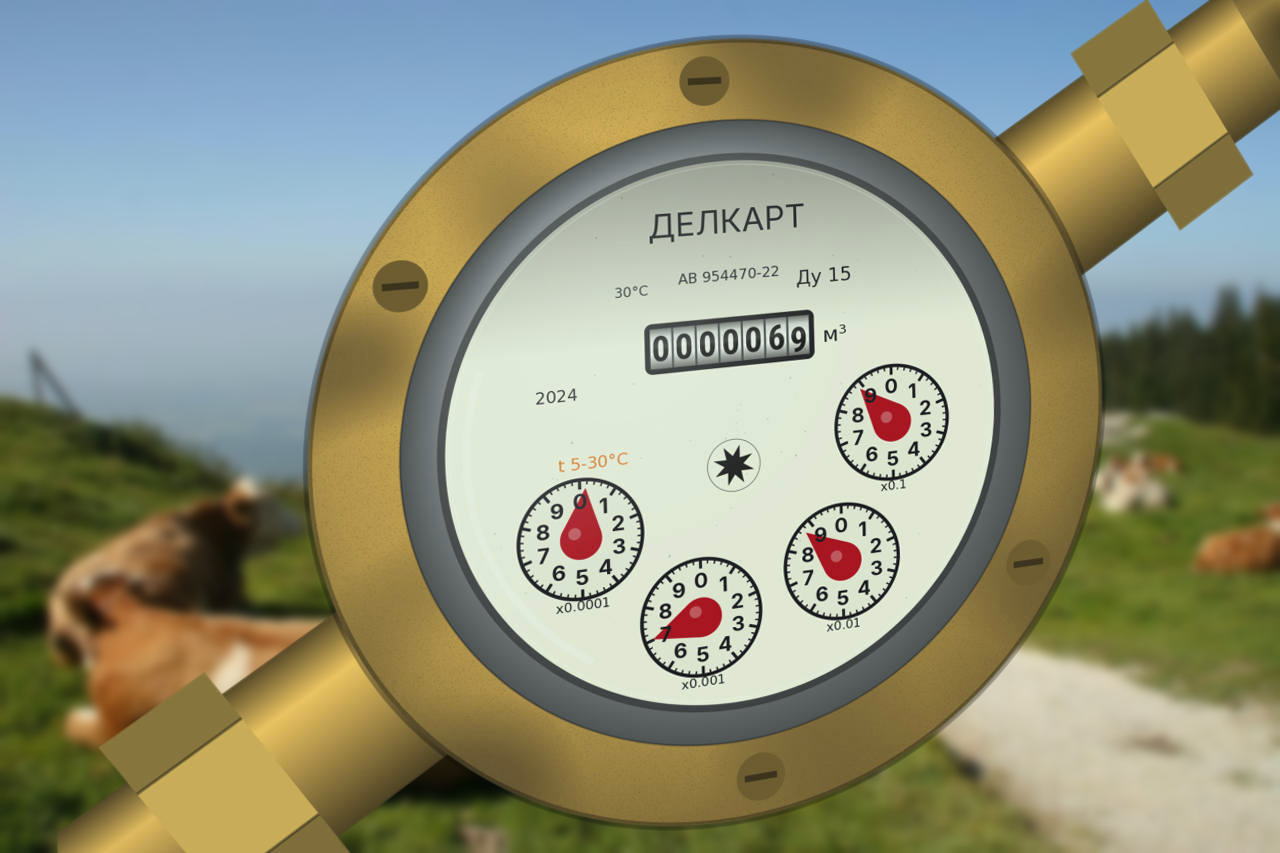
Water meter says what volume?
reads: 68.8870 m³
